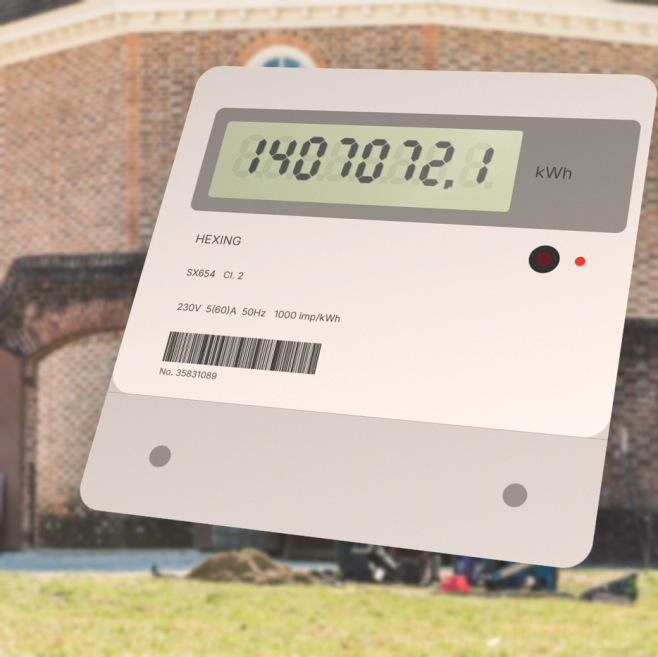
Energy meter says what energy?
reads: 1407072.1 kWh
